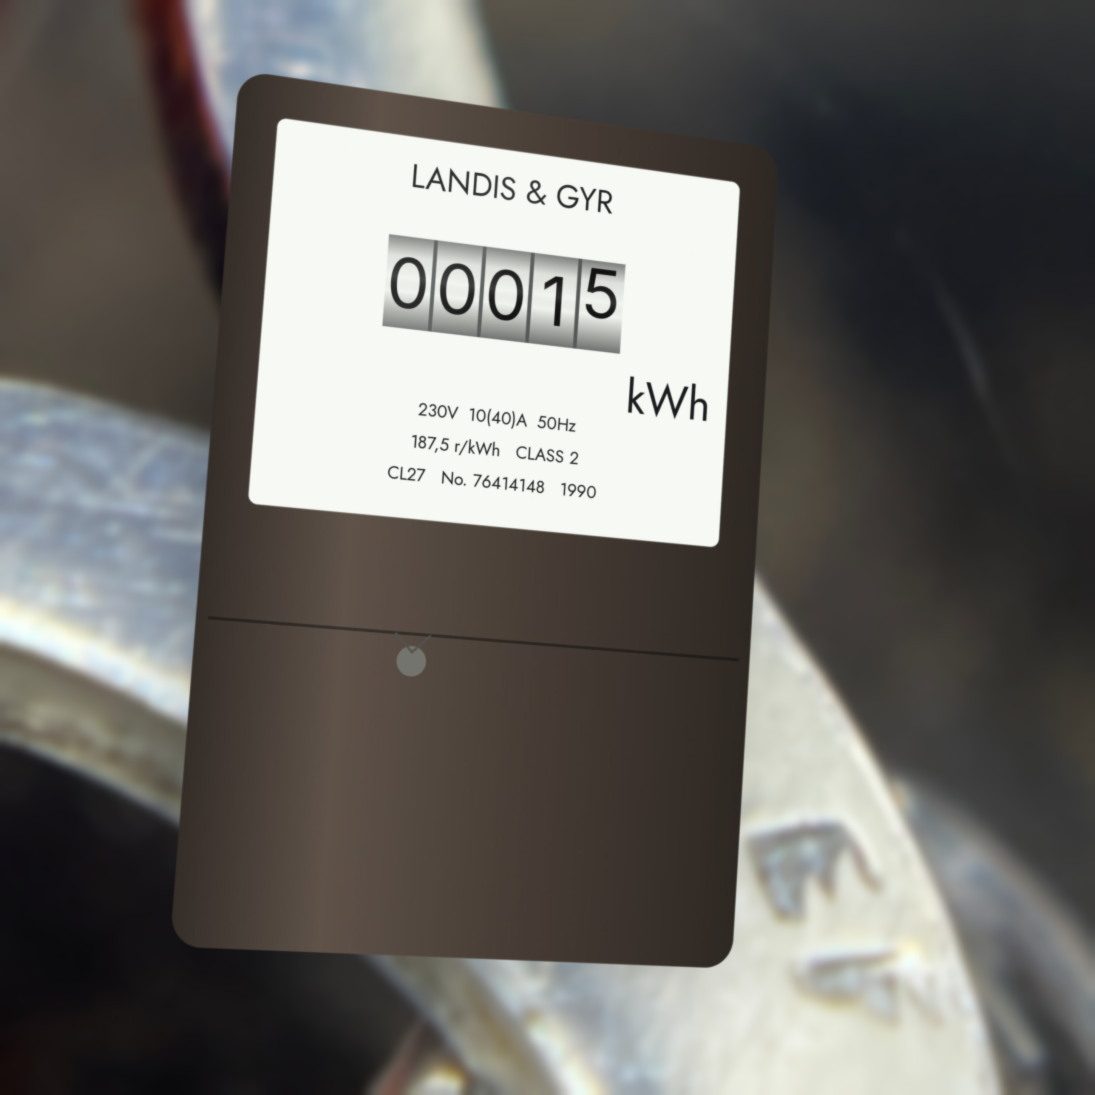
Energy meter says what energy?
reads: 15 kWh
